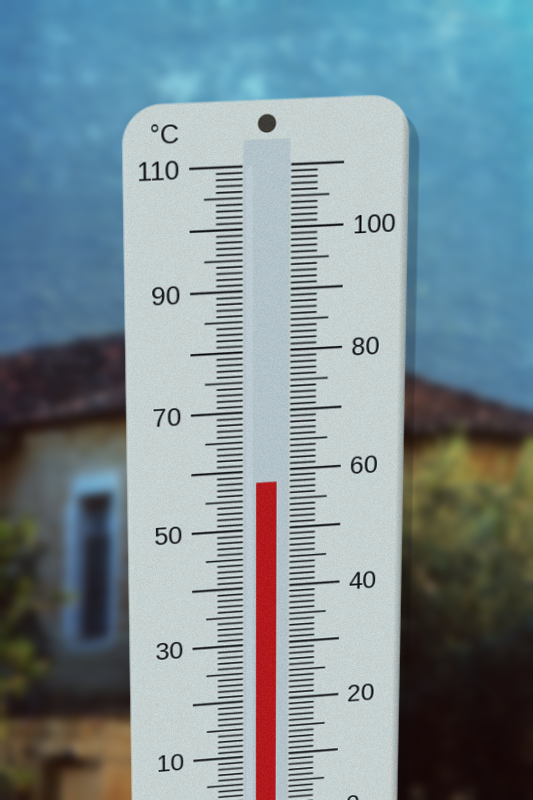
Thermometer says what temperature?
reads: 58 °C
